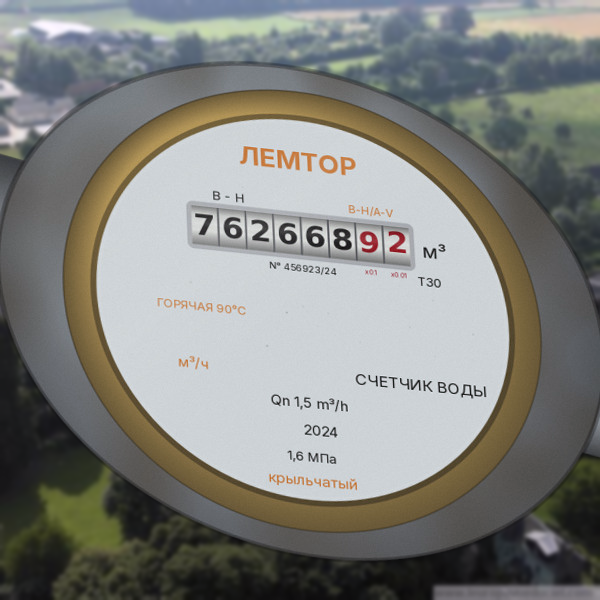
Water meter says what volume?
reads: 762668.92 m³
